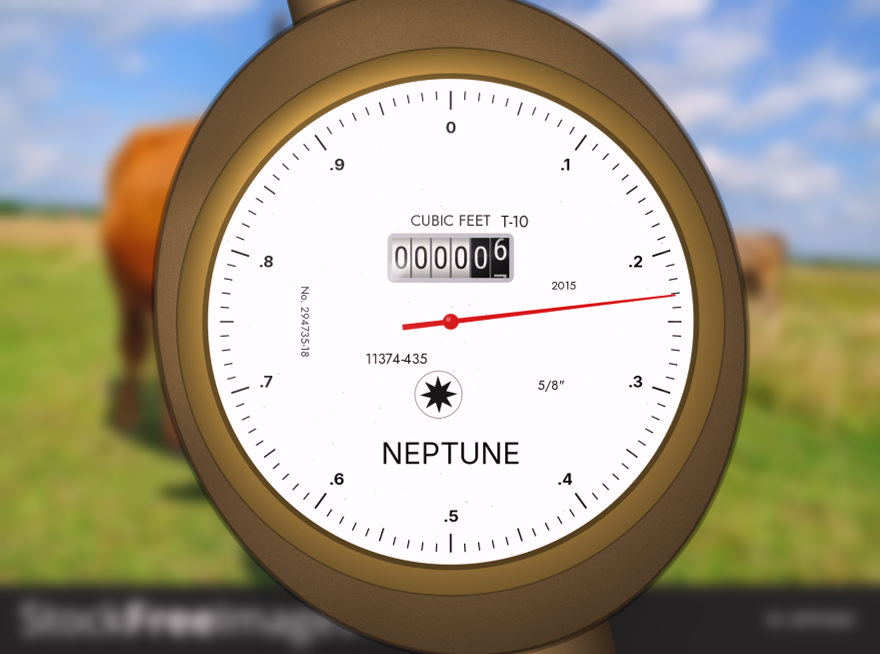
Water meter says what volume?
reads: 6.23 ft³
